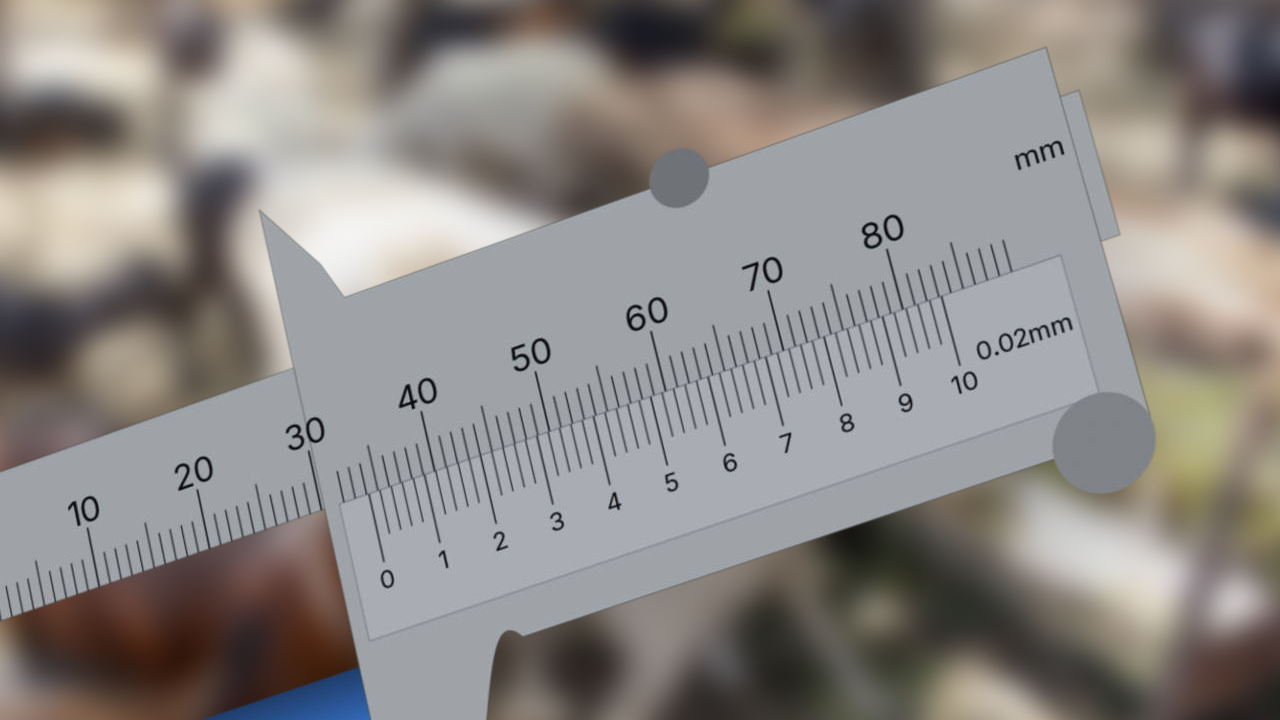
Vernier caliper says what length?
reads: 34.2 mm
